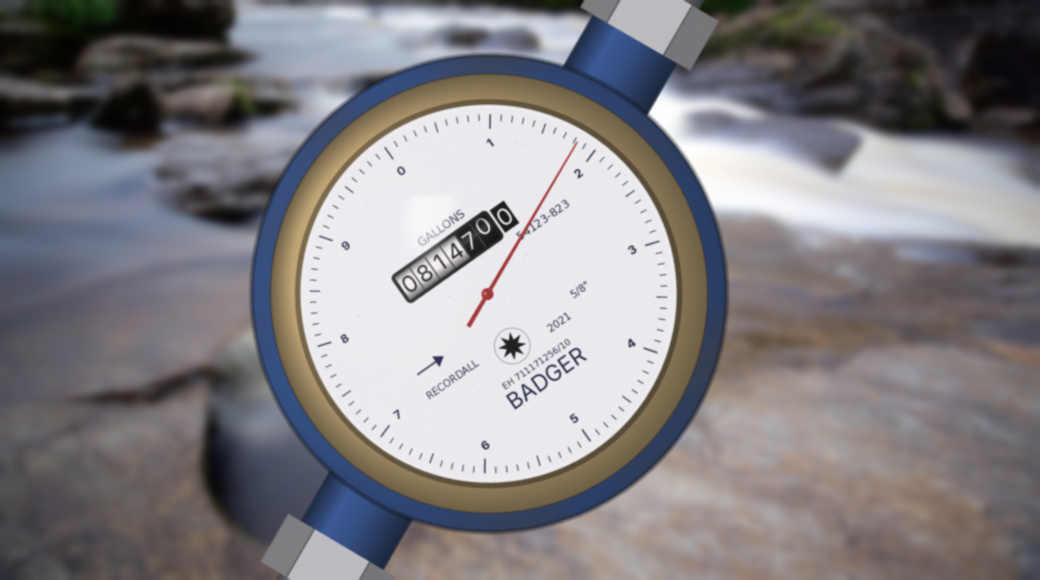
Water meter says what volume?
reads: 814701.8 gal
